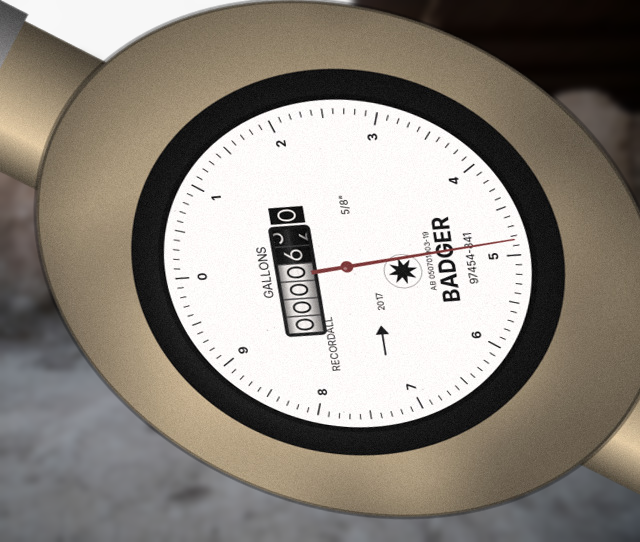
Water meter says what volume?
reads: 654.8 gal
